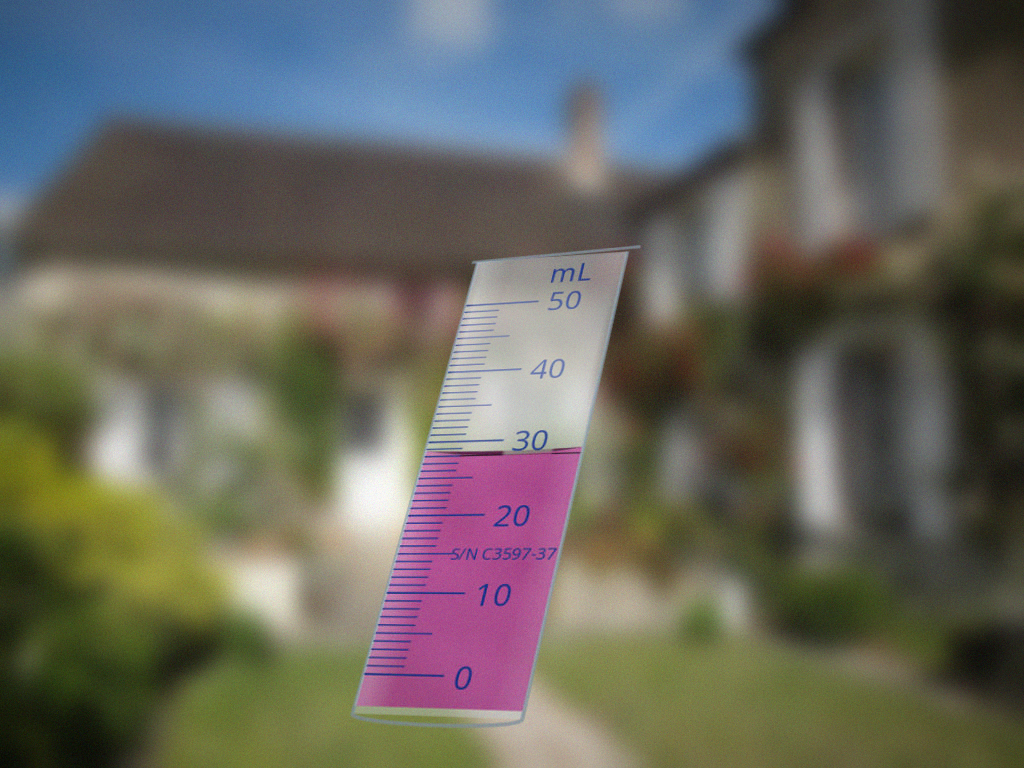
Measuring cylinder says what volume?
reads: 28 mL
